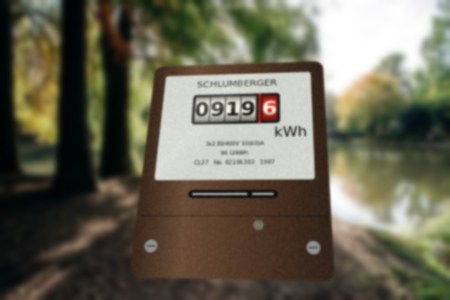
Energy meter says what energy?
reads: 919.6 kWh
